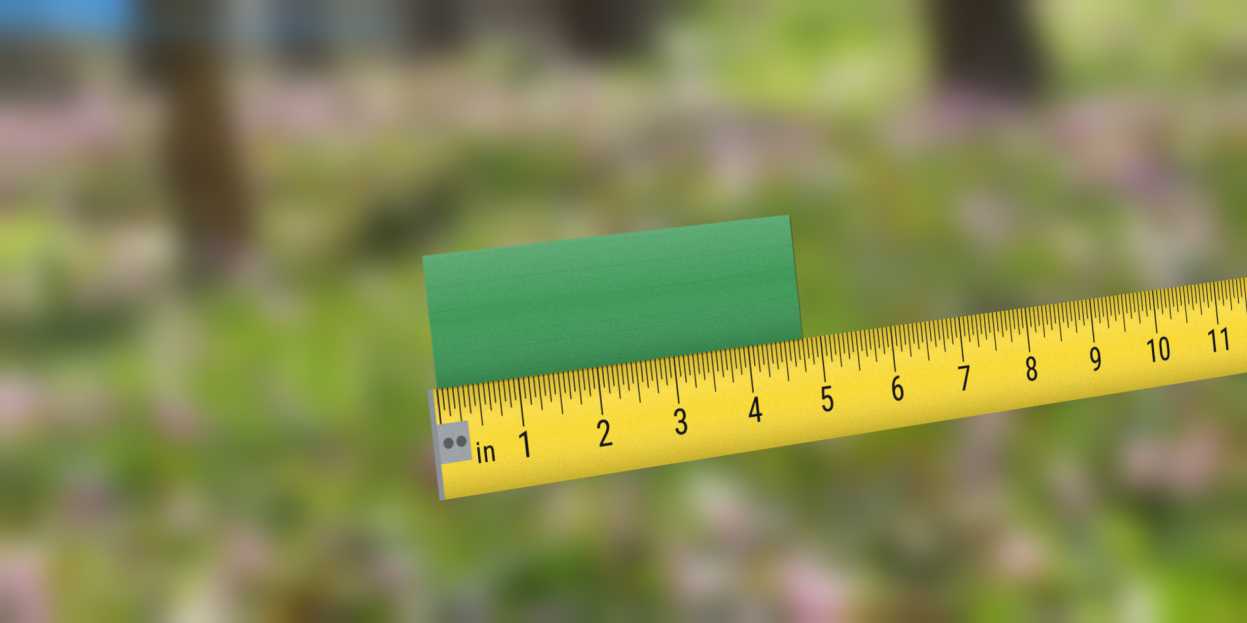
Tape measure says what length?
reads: 4.75 in
